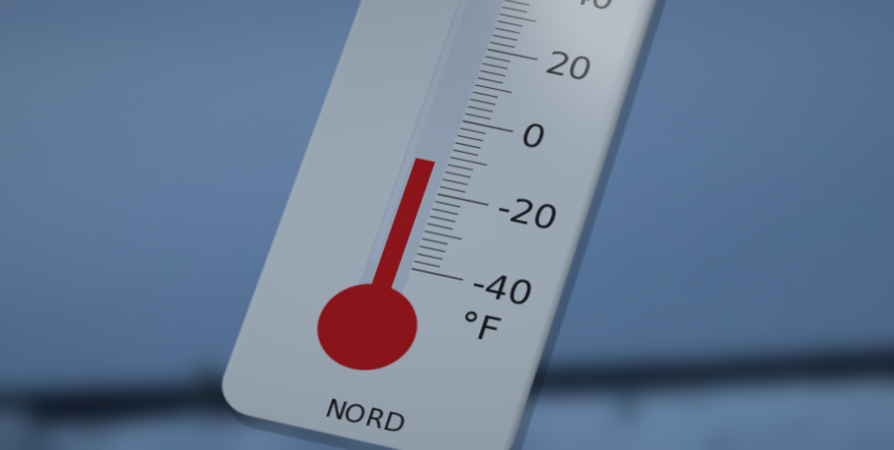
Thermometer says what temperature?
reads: -12 °F
